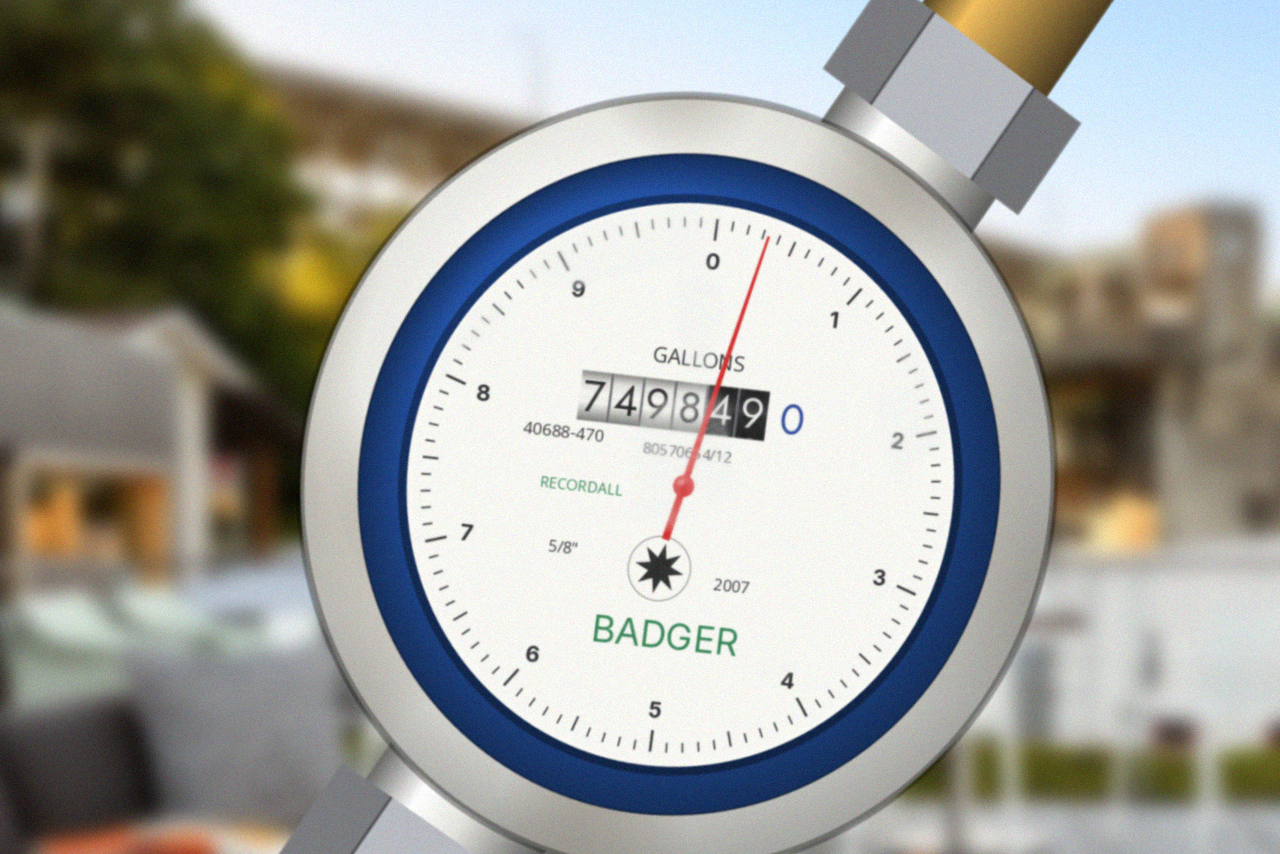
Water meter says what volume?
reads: 7498490.3 gal
